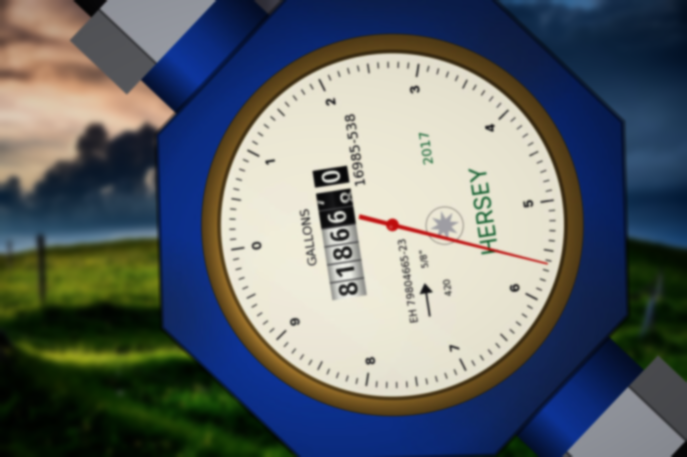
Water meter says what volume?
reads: 8186675.6 gal
